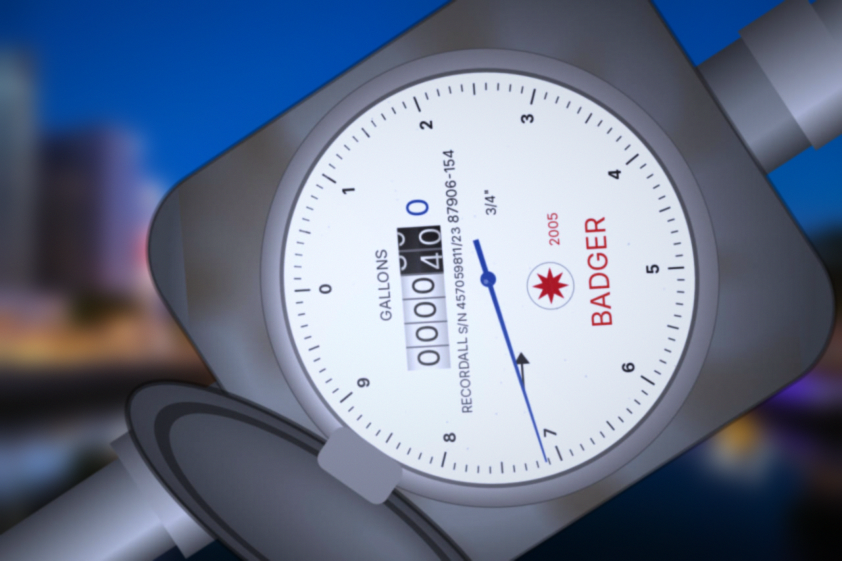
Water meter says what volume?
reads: 397.1 gal
